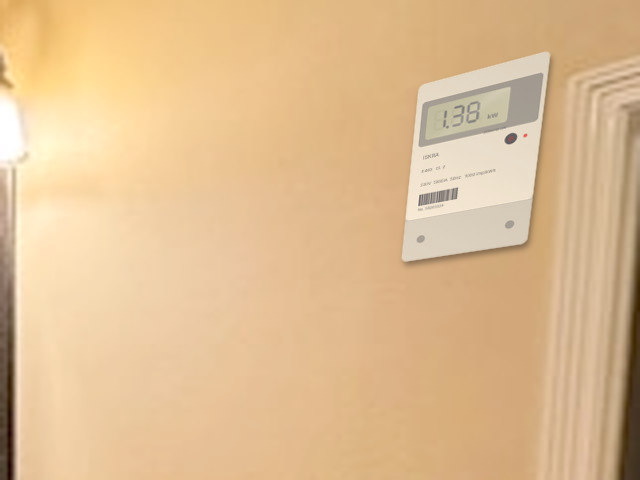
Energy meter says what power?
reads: 1.38 kW
